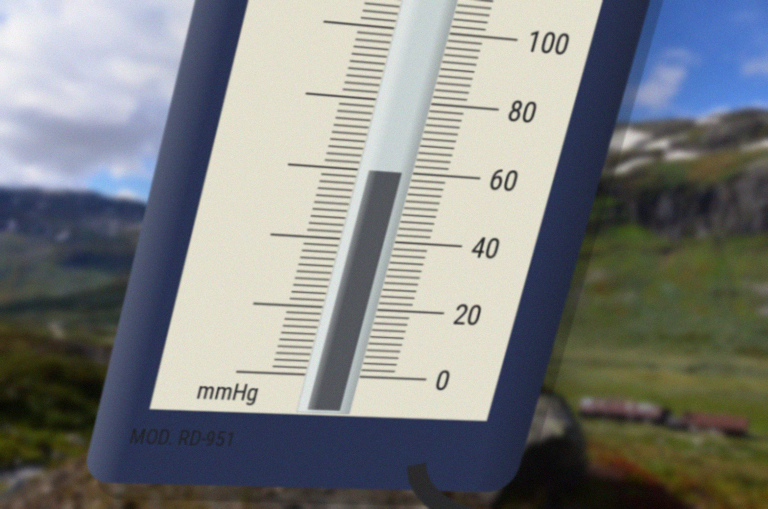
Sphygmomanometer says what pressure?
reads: 60 mmHg
